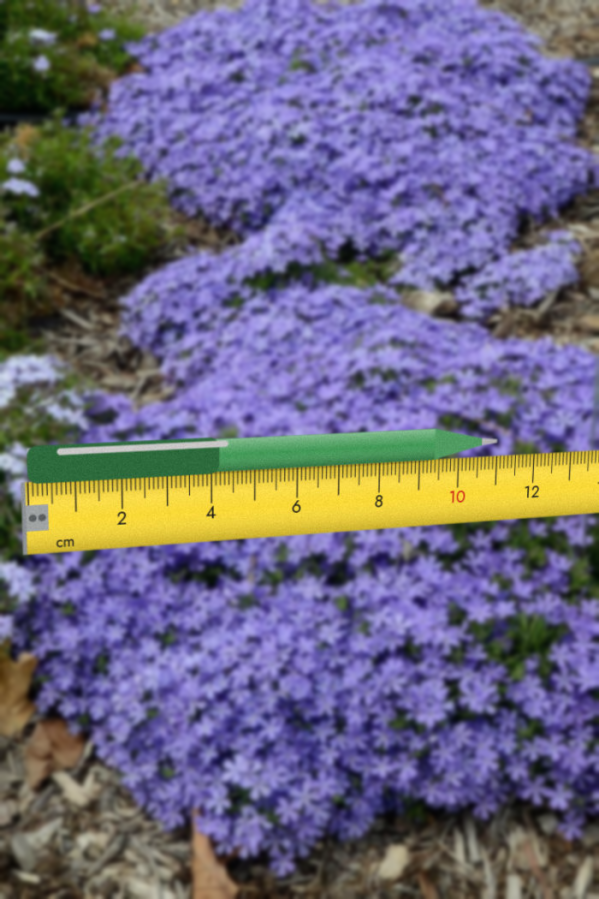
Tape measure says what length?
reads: 11 cm
